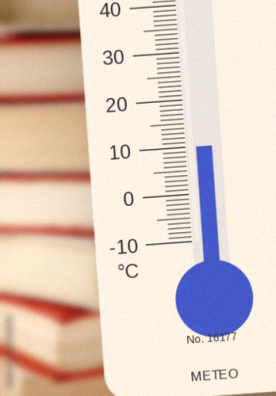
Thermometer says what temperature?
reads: 10 °C
